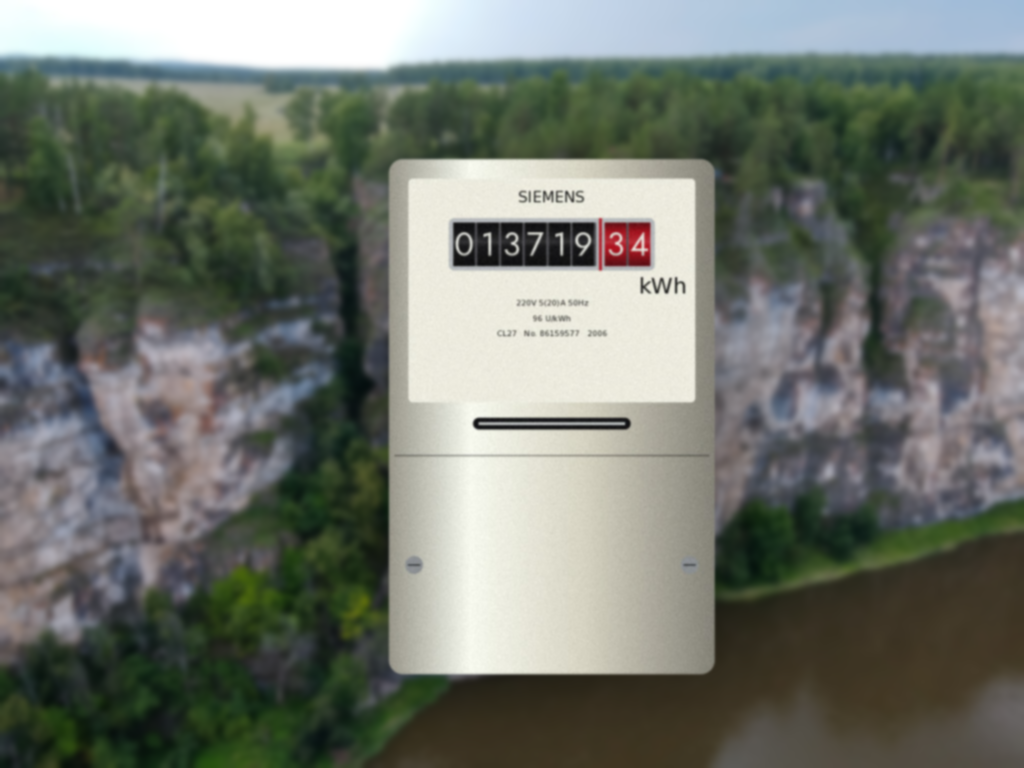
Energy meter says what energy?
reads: 13719.34 kWh
